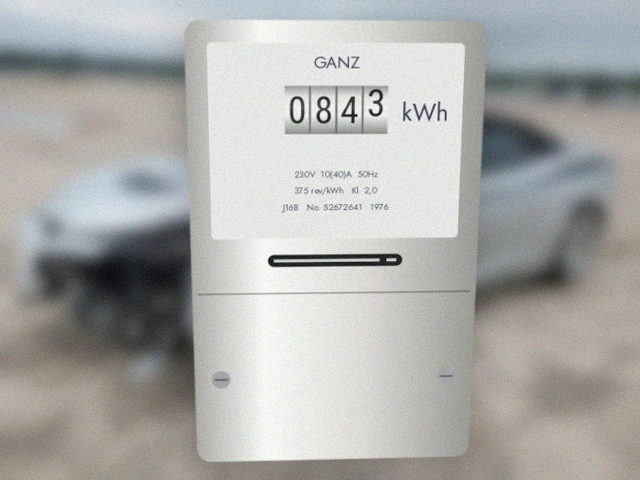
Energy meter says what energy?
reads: 843 kWh
